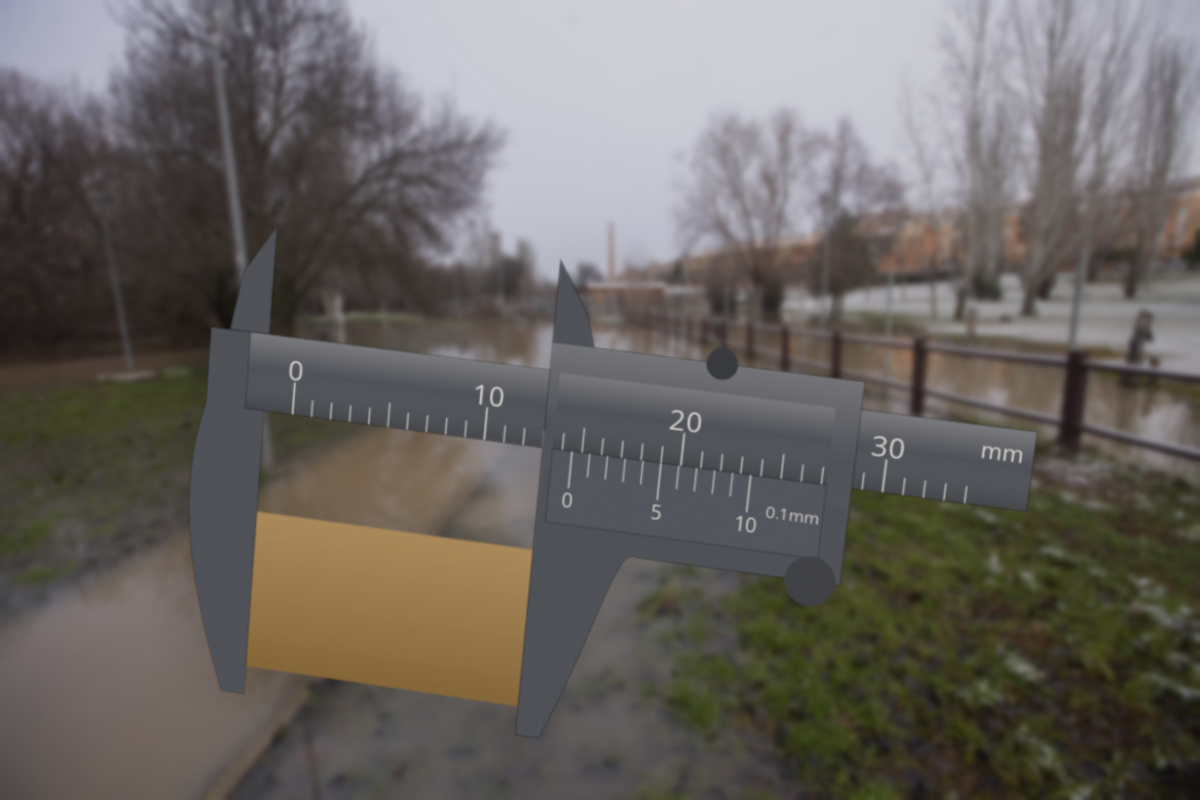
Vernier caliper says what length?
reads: 14.5 mm
